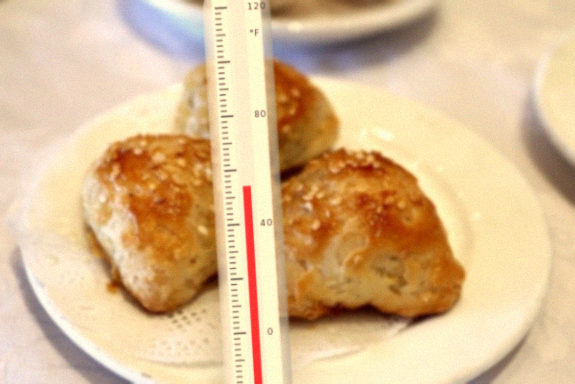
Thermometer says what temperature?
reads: 54 °F
